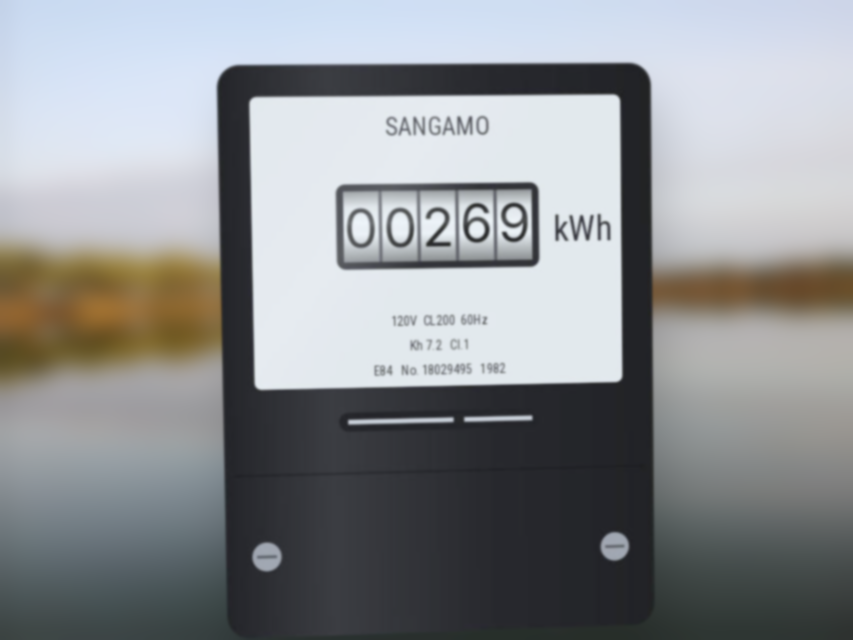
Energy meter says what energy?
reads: 269 kWh
